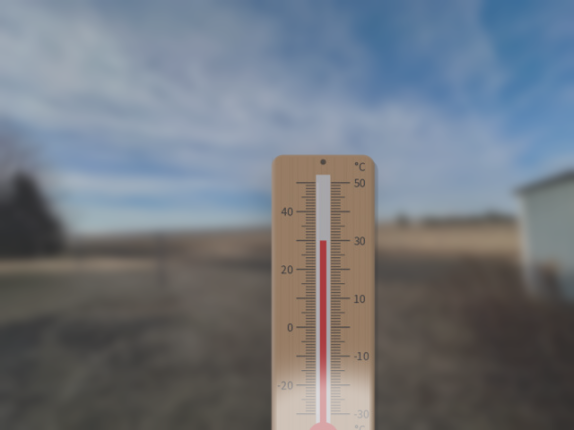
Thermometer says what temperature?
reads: 30 °C
